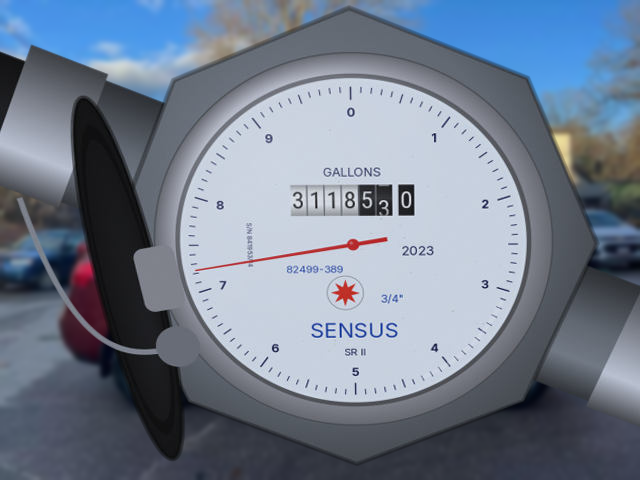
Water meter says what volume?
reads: 3118527.2 gal
